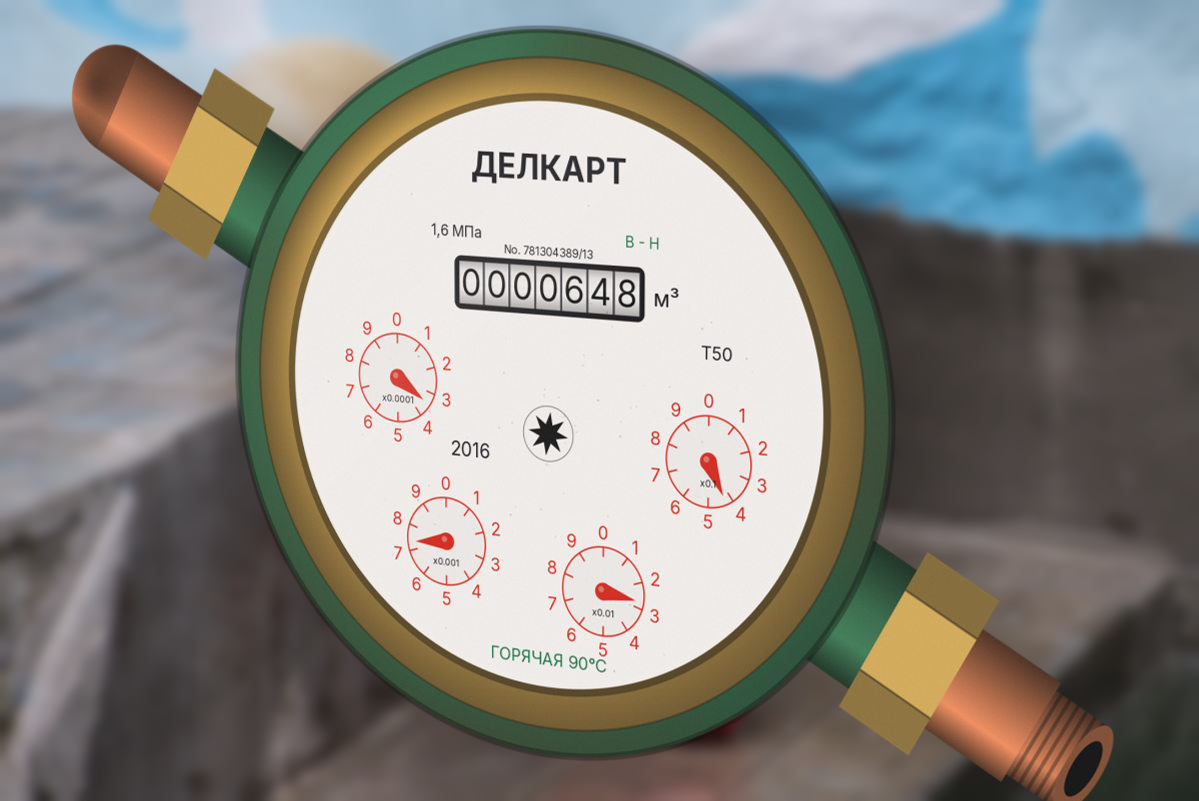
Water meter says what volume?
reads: 648.4273 m³
